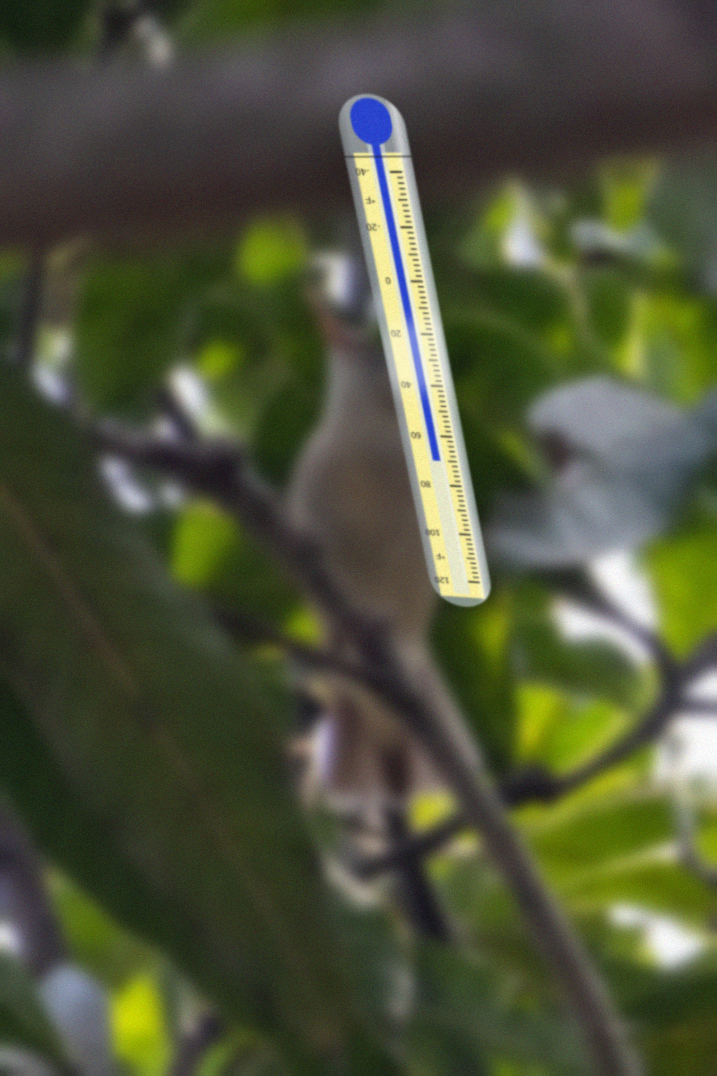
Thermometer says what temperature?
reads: 70 °F
